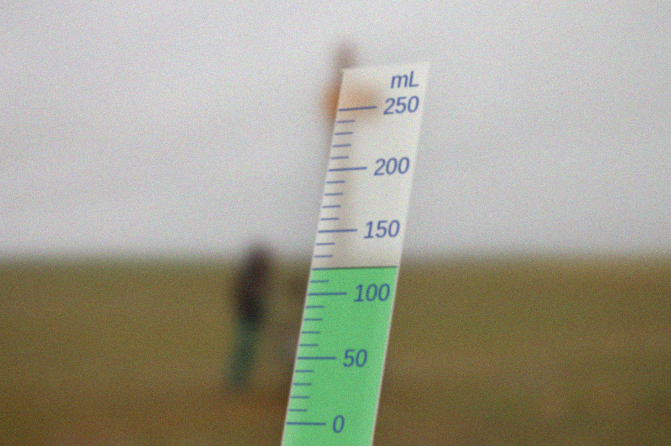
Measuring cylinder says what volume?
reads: 120 mL
